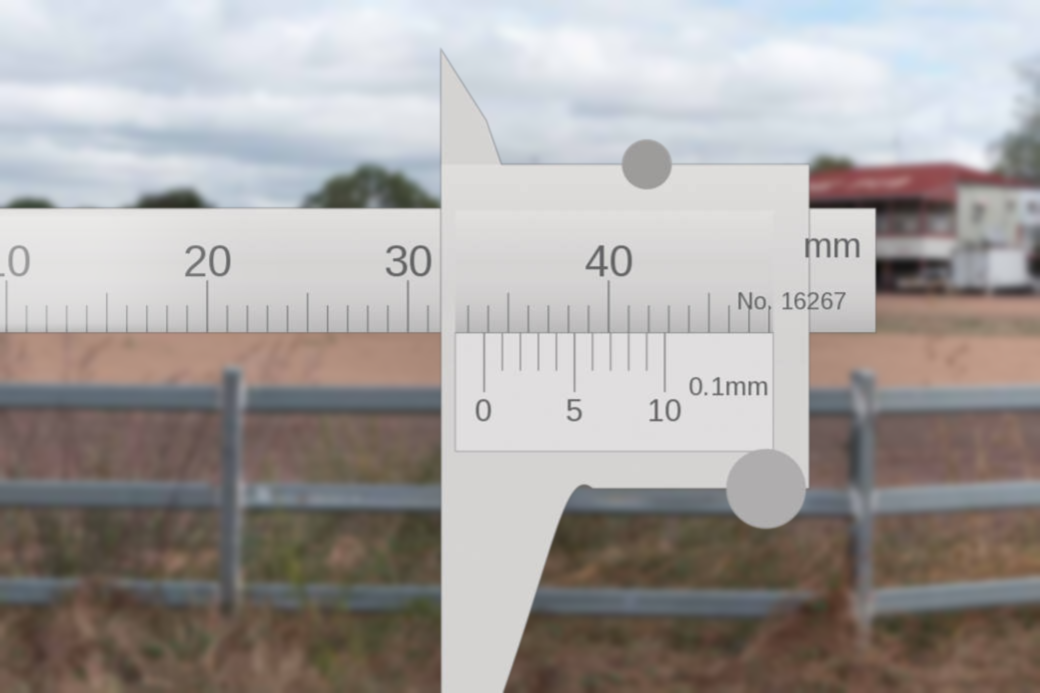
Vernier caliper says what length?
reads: 33.8 mm
